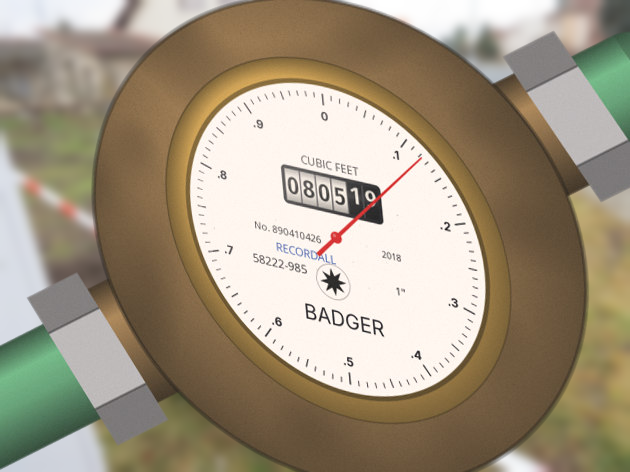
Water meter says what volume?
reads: 80519.12 ft³
